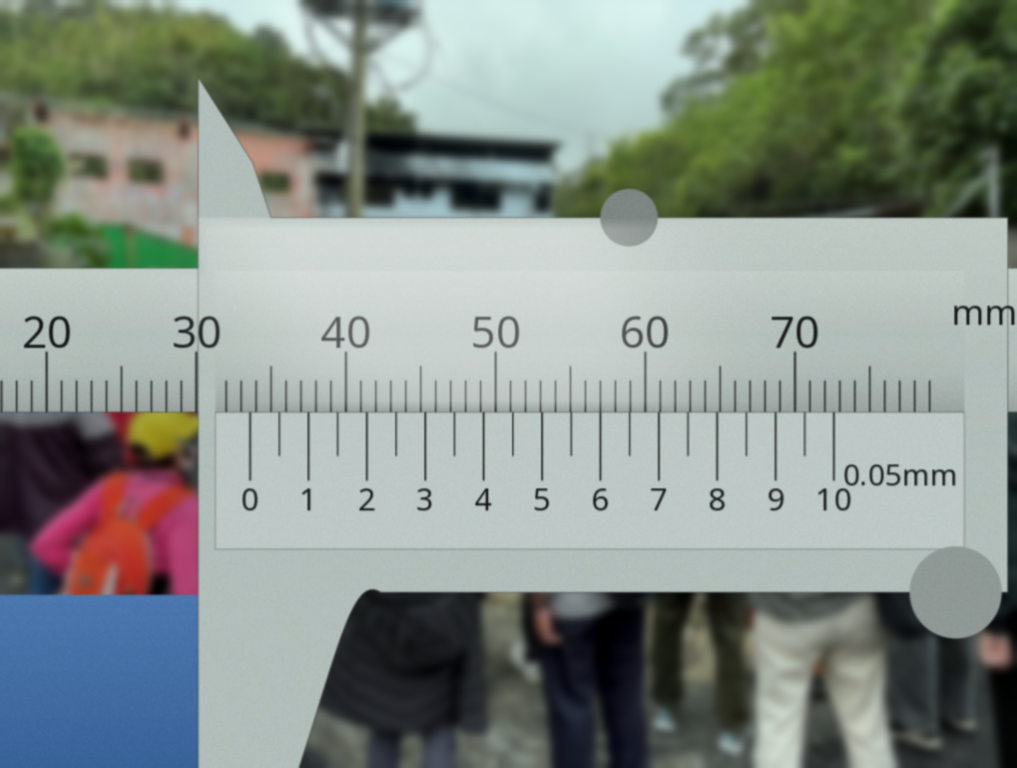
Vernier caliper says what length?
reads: 33.6 mm
